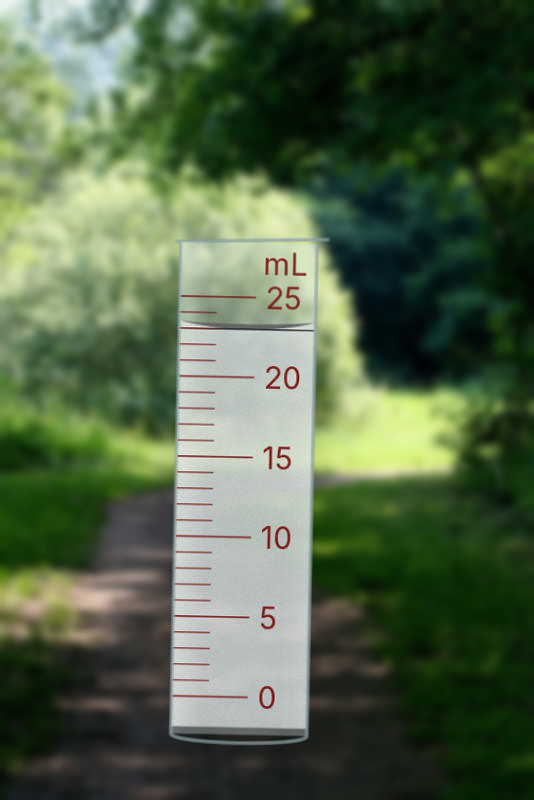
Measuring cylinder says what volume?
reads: 23 mL
